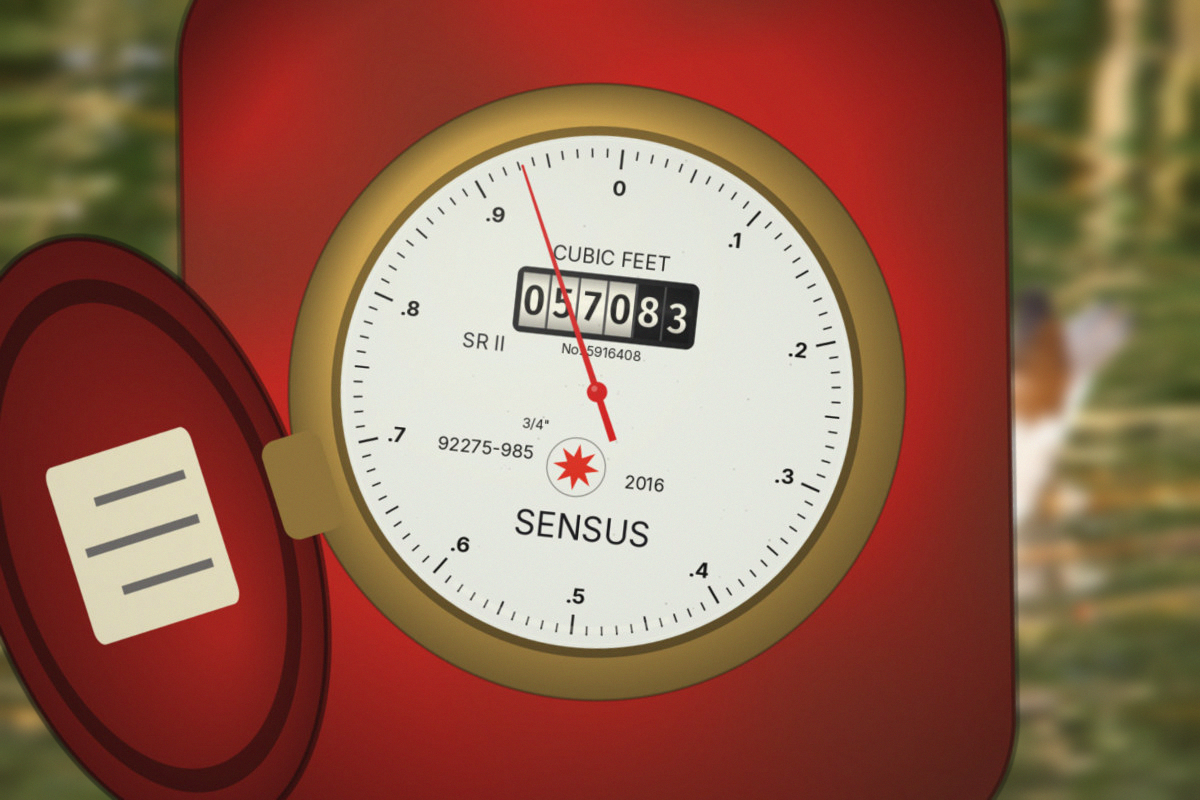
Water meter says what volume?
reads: 57082.93 ft³
